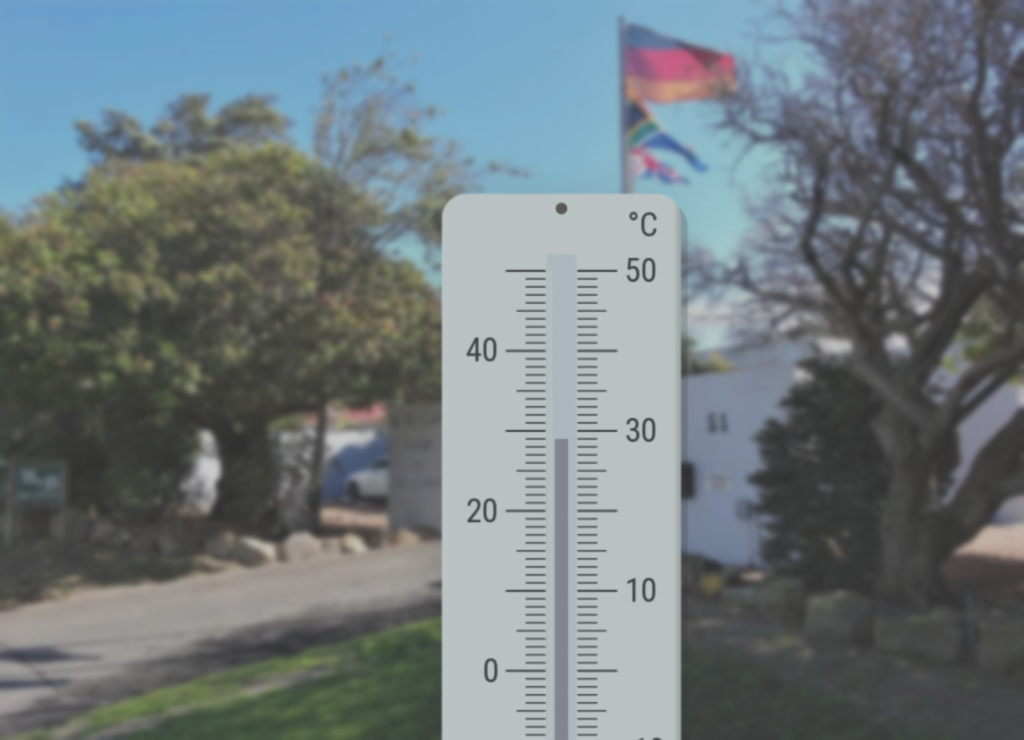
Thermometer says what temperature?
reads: 29 °C
